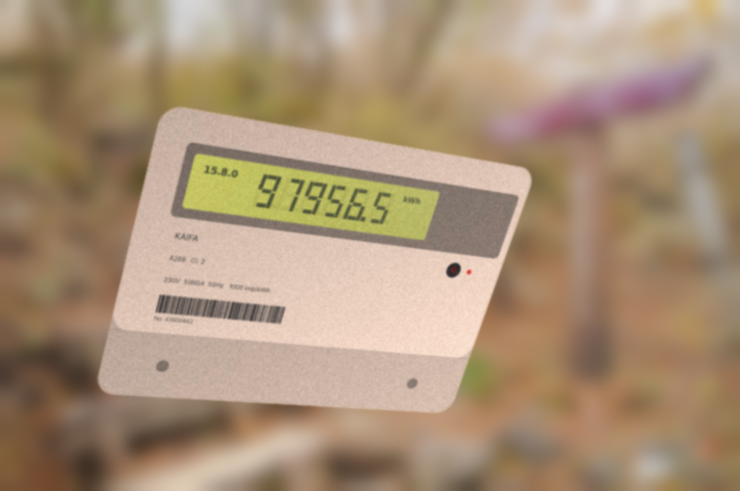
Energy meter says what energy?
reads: 97956.5 kWh
